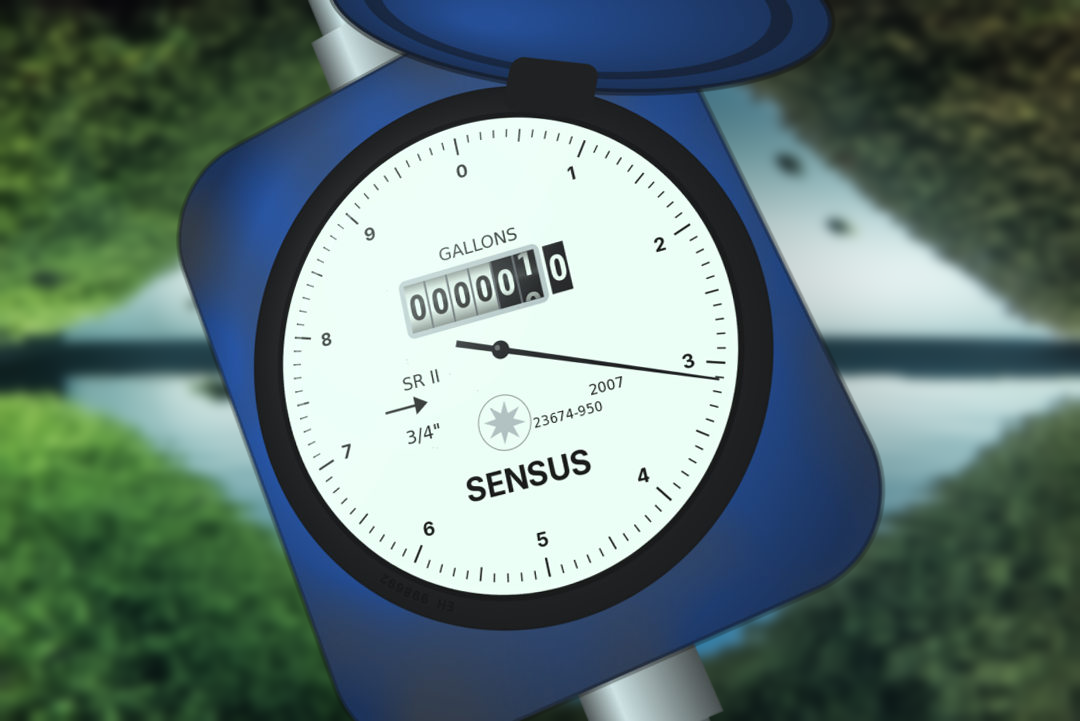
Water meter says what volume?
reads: 13.1 gal
